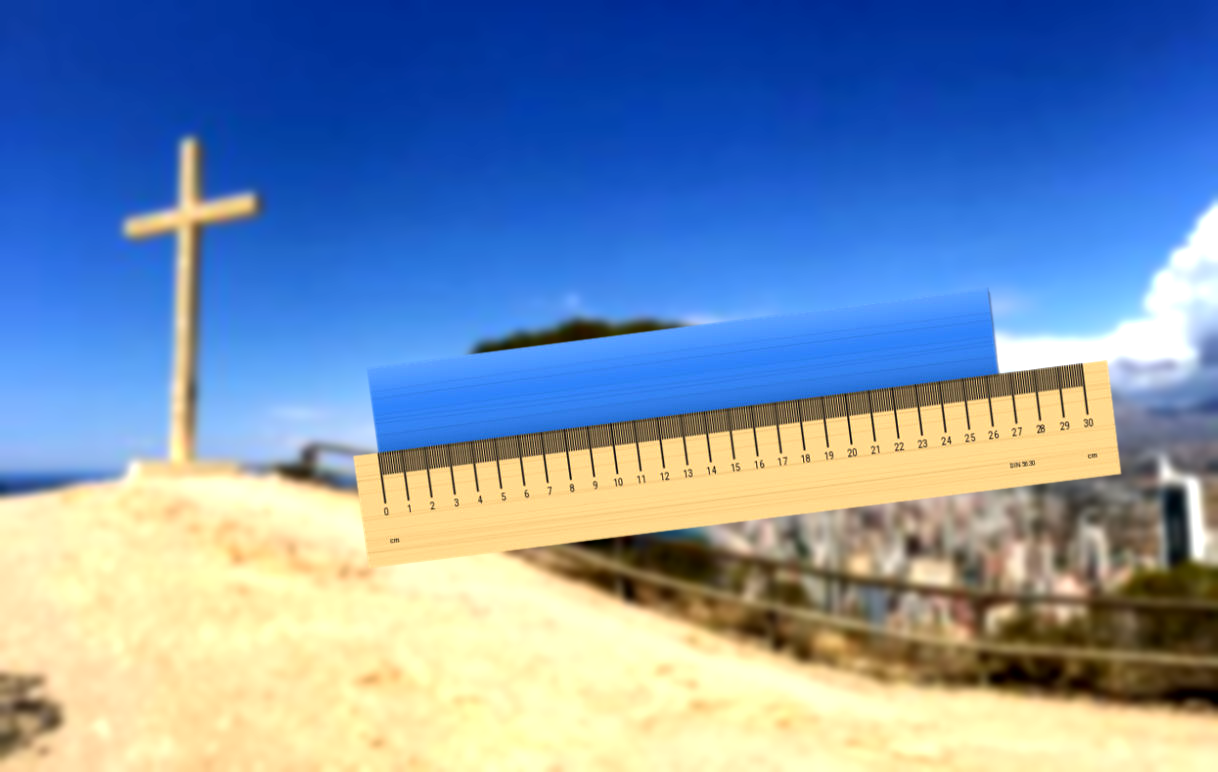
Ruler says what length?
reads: 26.5 cm
